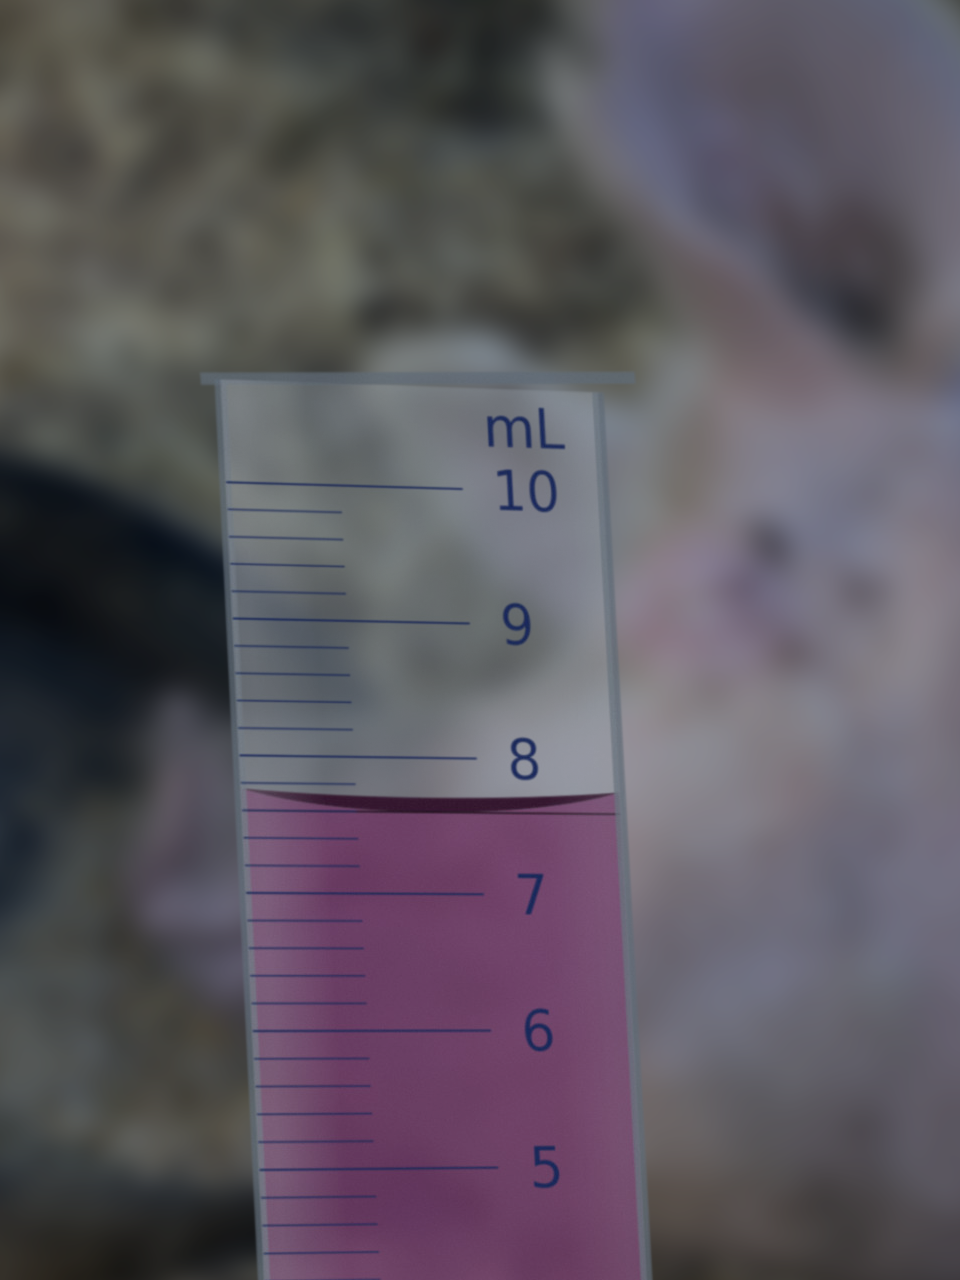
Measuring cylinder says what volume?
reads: 7.6 mL
